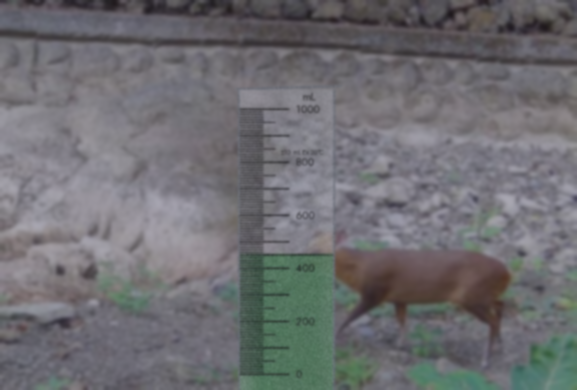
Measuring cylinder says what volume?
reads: 450 mL
